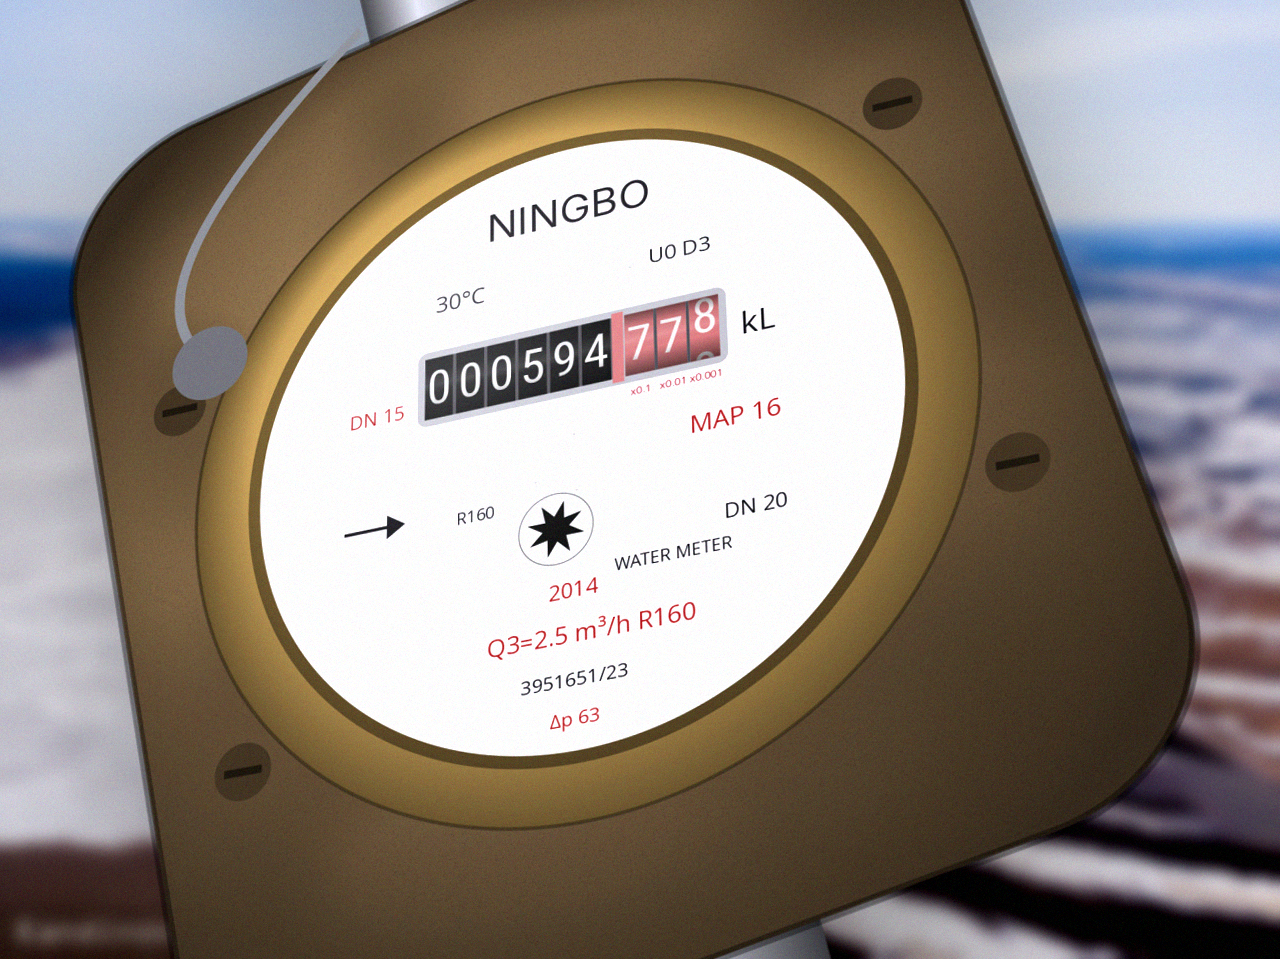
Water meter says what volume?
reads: 594.778 kL
